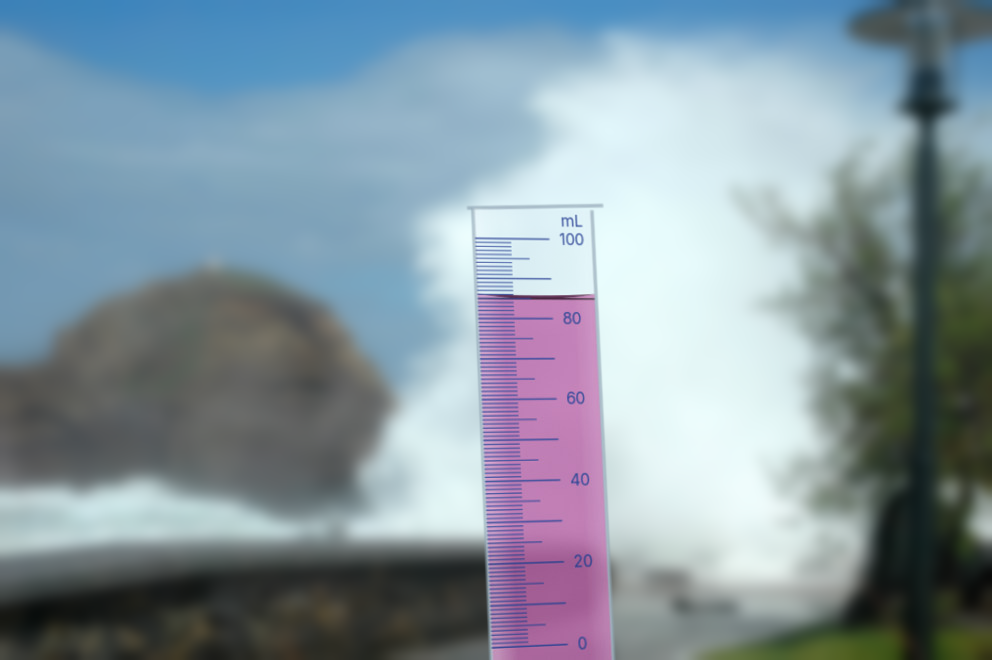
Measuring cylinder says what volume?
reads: 85 mL
